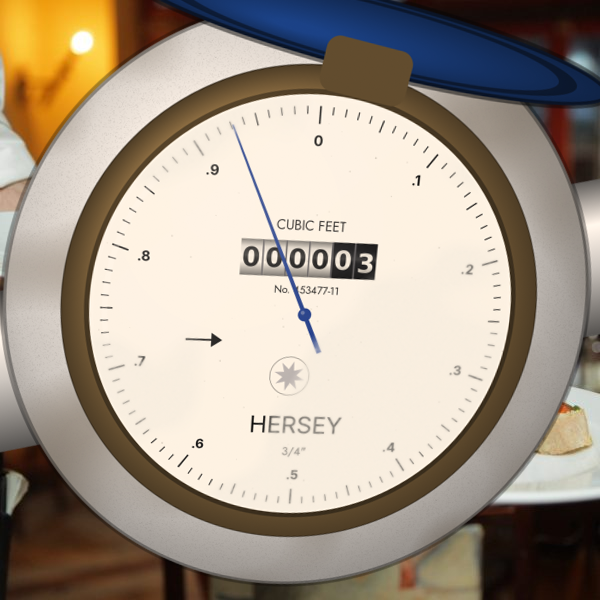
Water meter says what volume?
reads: 2.93 ft³
